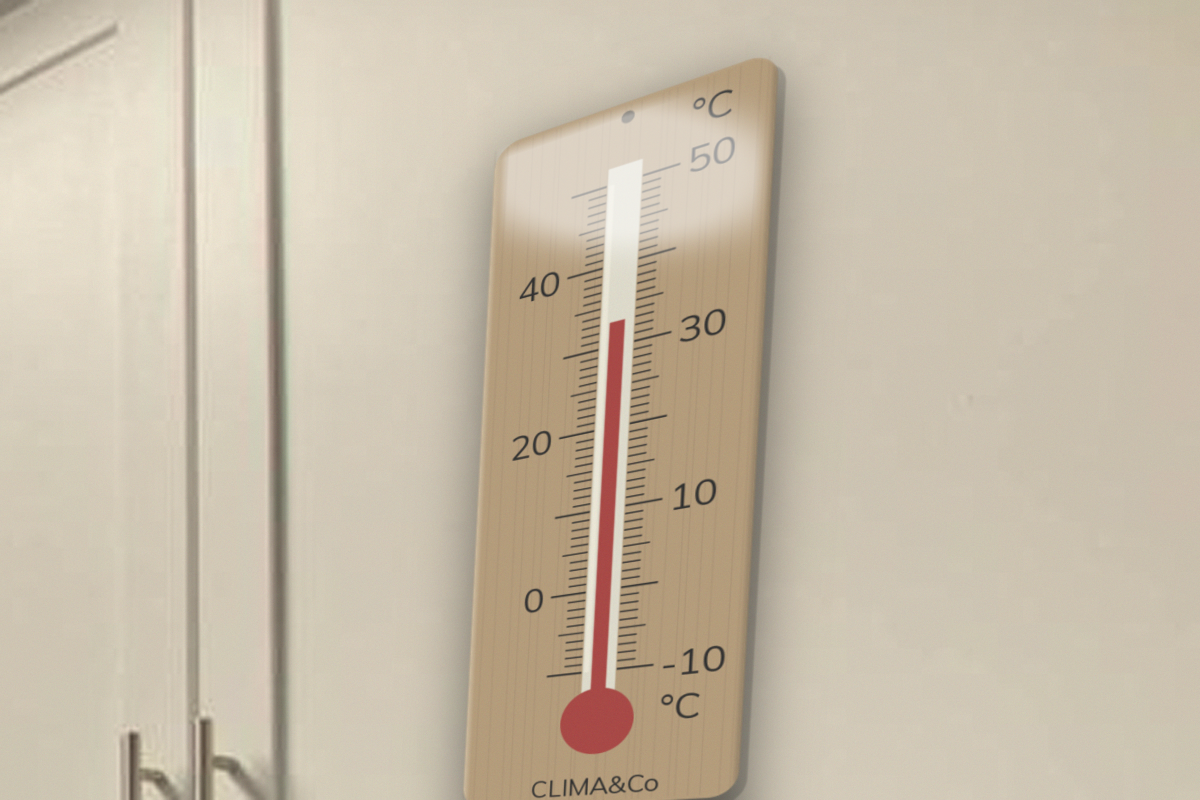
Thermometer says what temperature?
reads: 33 °C
